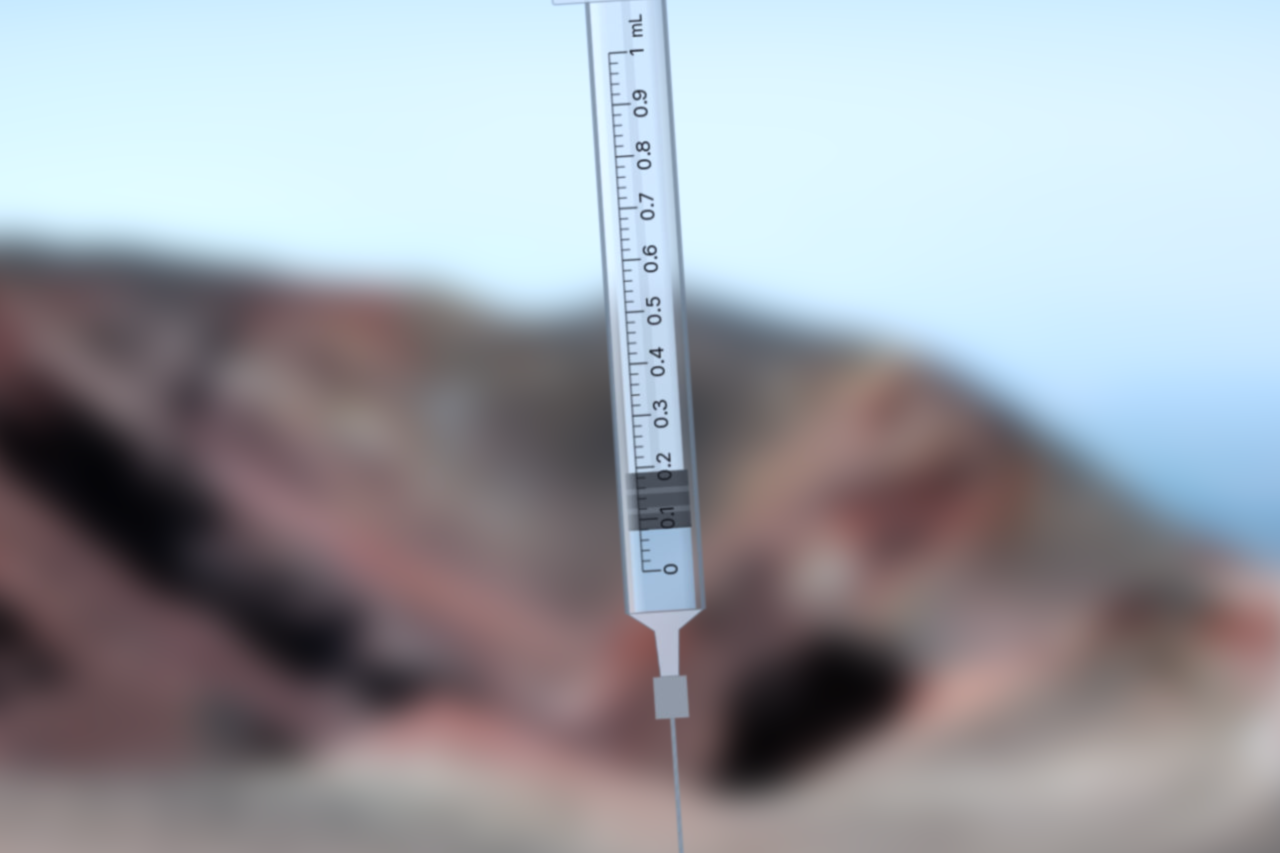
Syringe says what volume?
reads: 0.08 mL
